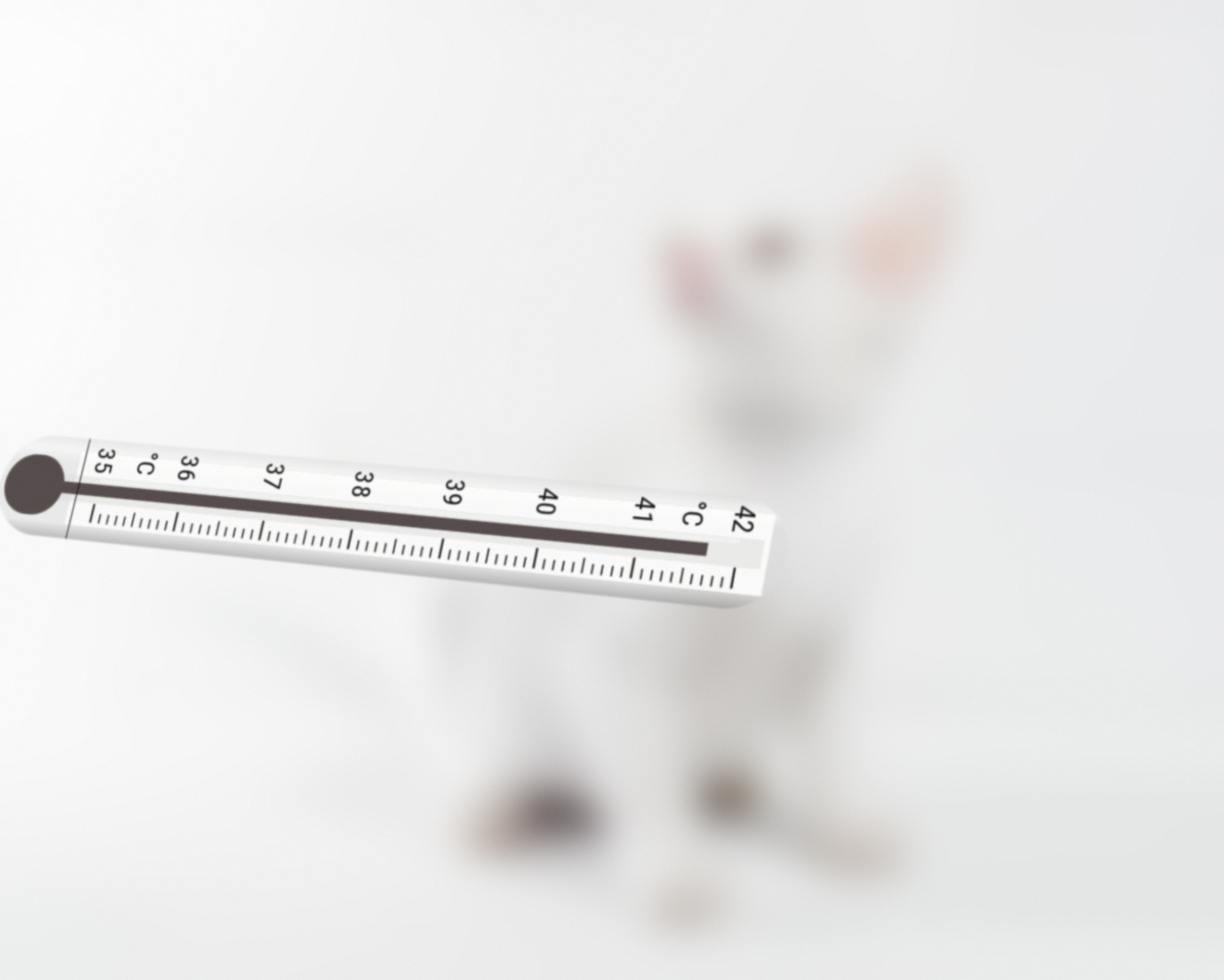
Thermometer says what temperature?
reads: 41.7 °C
